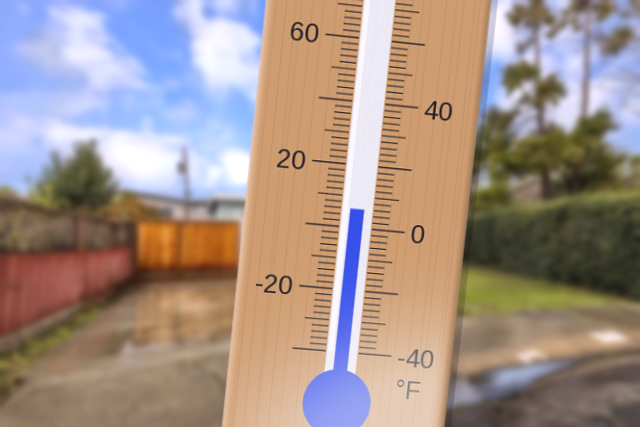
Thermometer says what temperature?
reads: 6 °F
